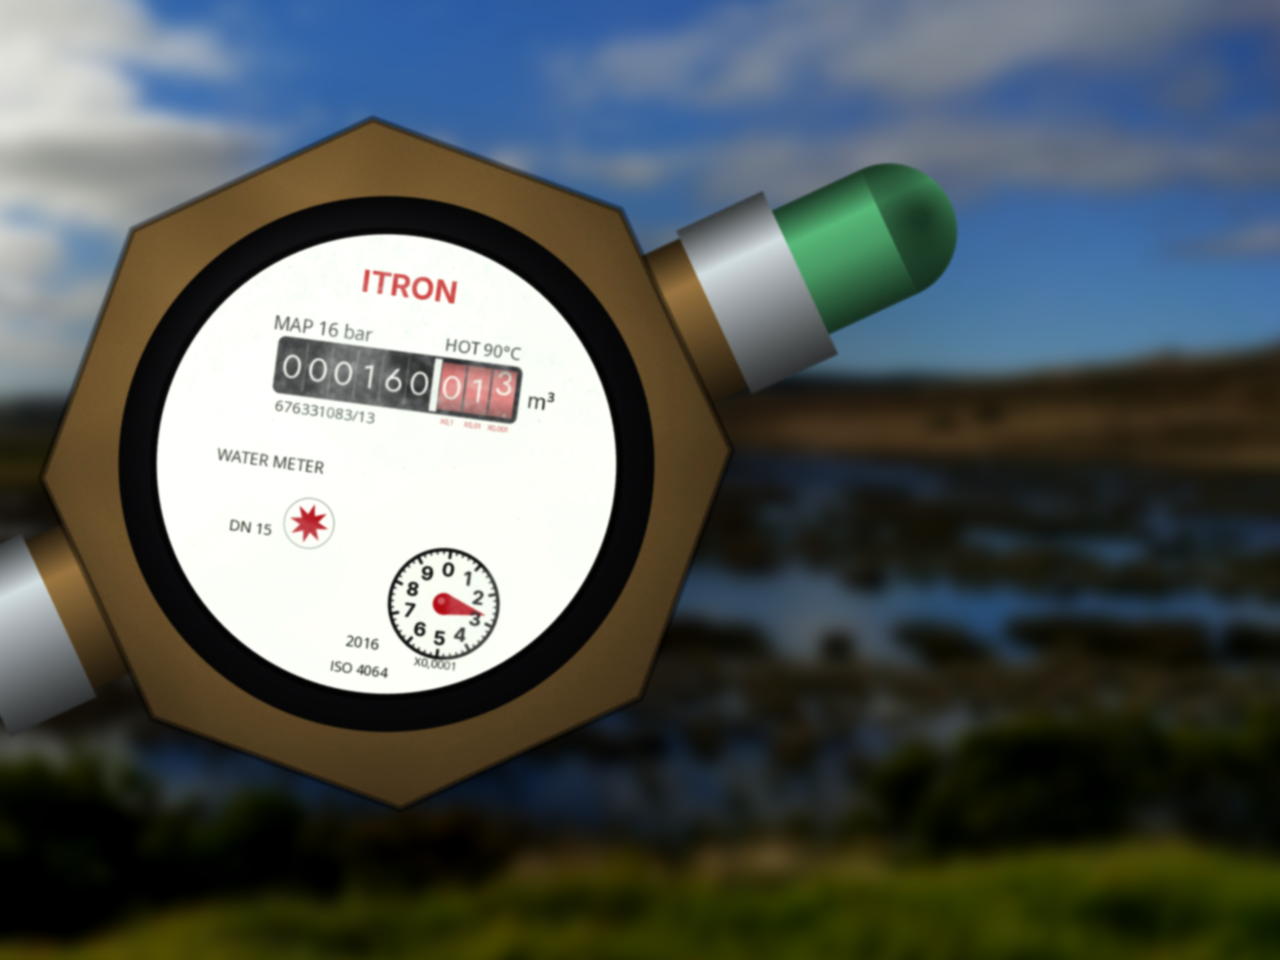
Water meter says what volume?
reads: 160.0132 m³
